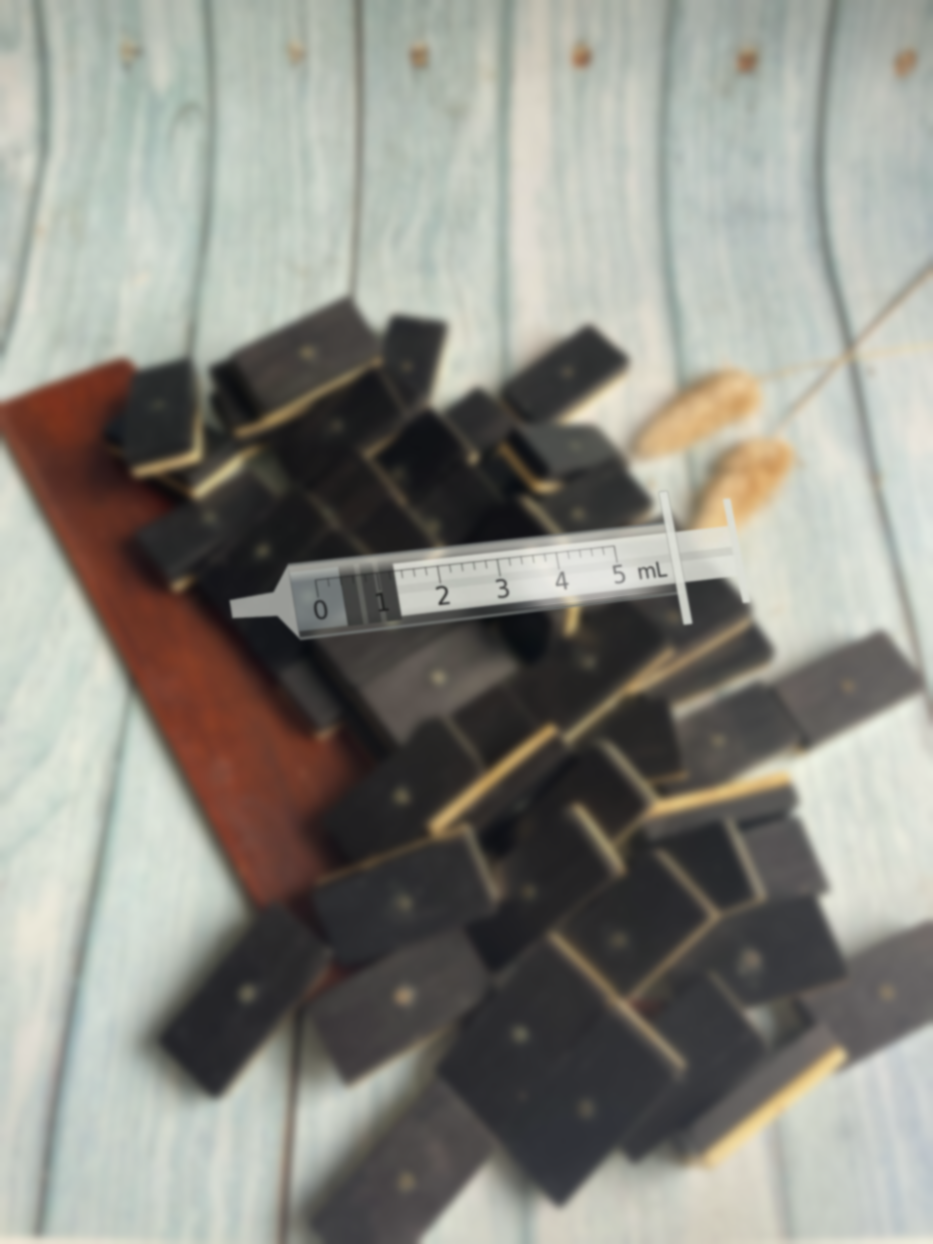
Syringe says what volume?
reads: 0.4 mL
